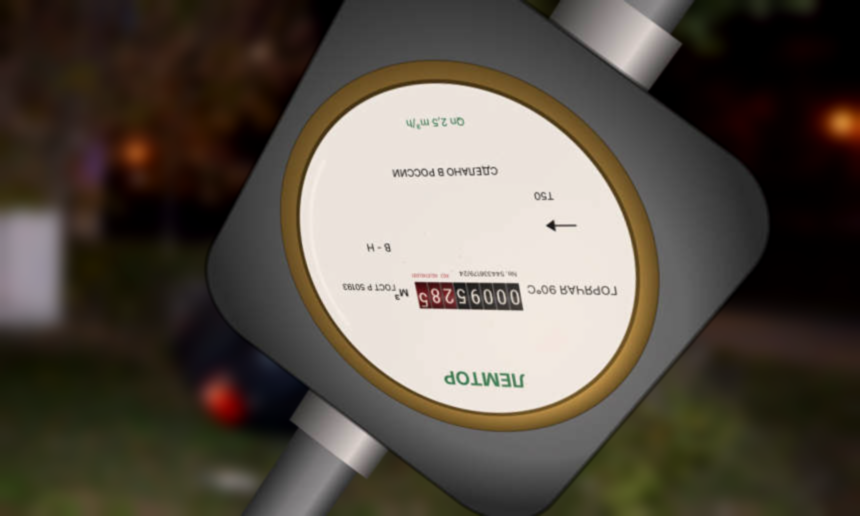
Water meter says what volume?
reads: 95.285 m³
